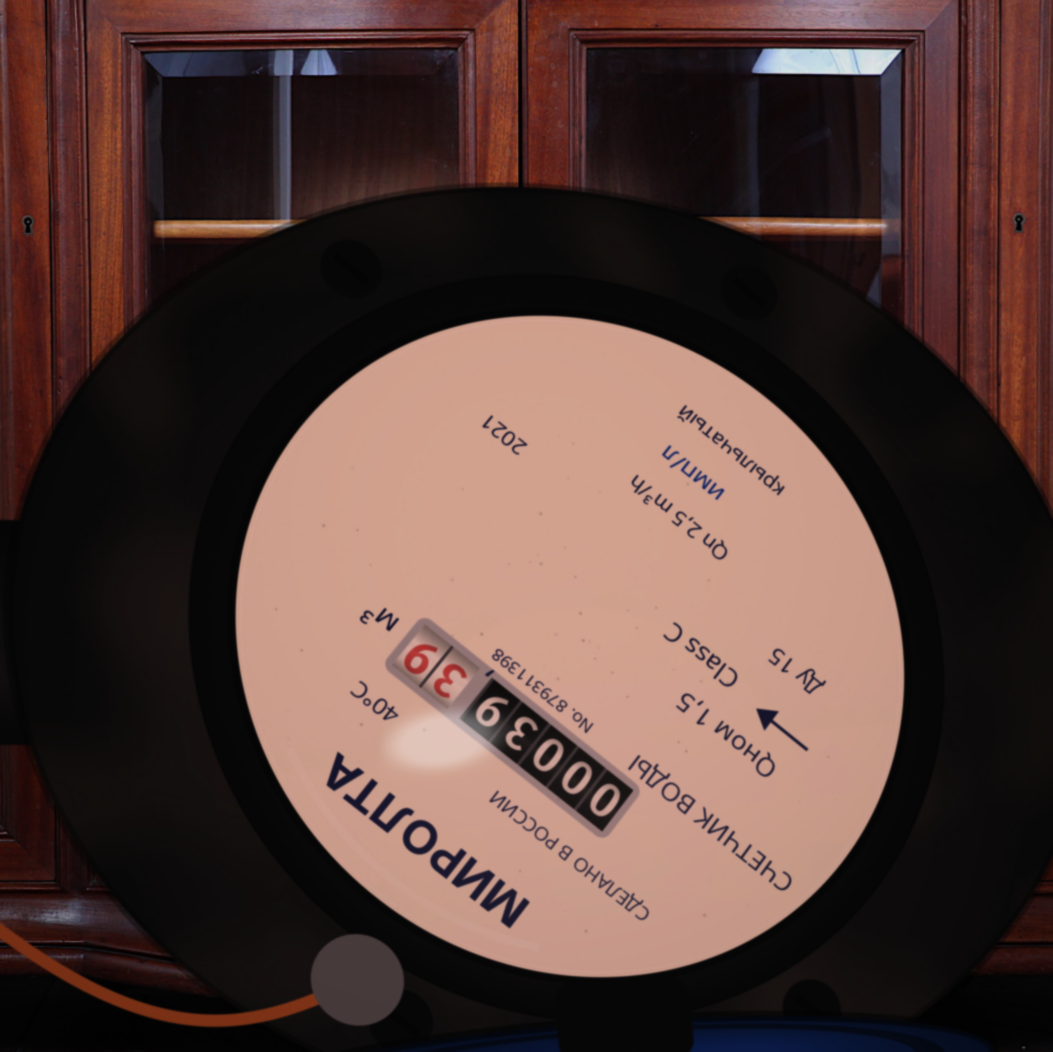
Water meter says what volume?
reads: 39.39 m³
